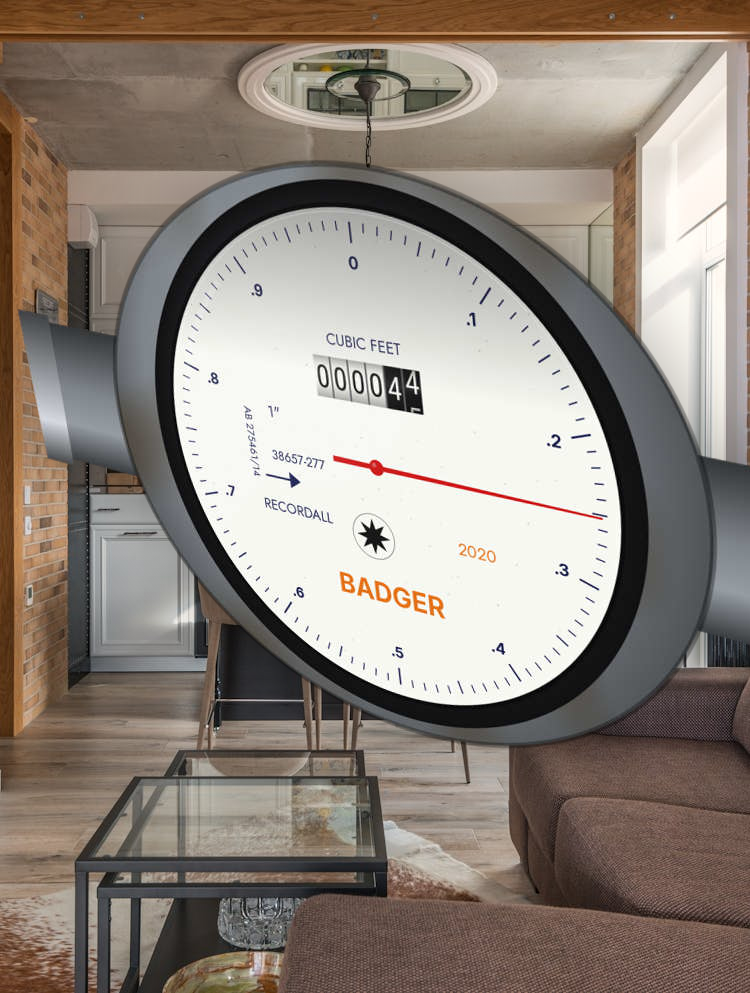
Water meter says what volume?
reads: 44.25 ft³
